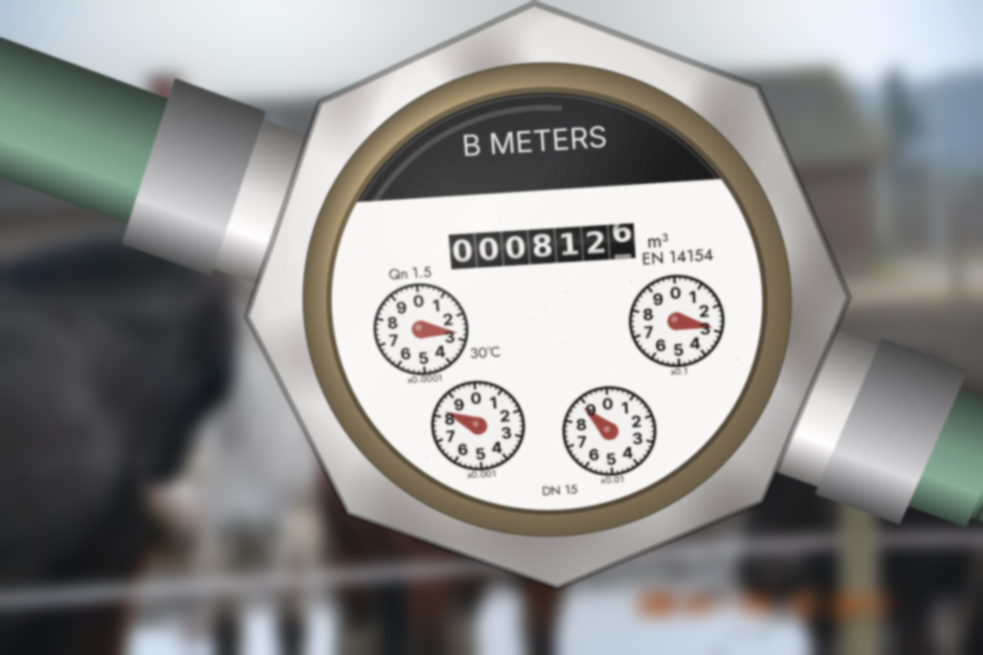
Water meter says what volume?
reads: 8126.2882 m³
